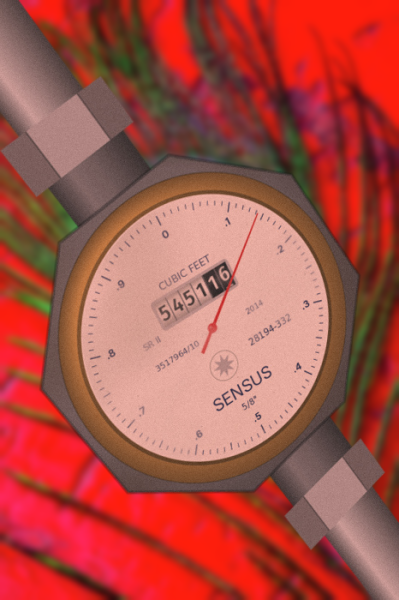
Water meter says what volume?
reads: 545116.14 ft³
